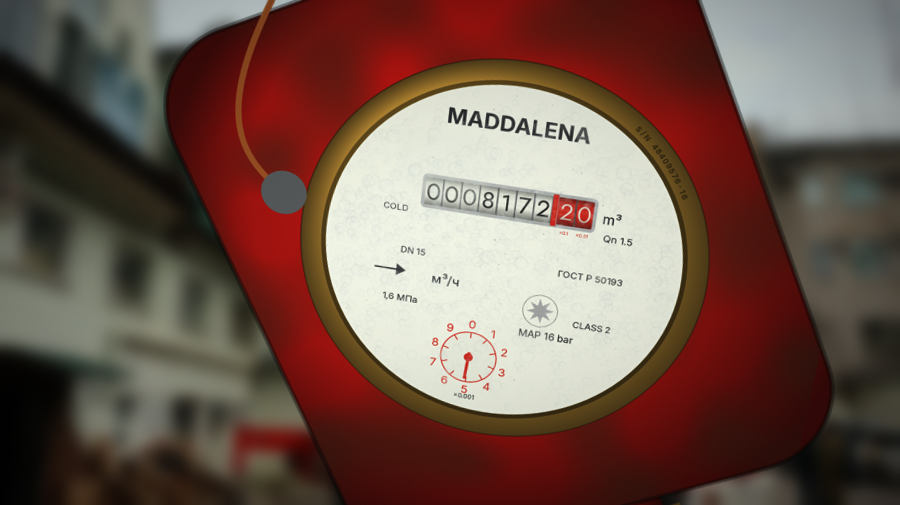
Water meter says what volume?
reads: 8172.205 m³
